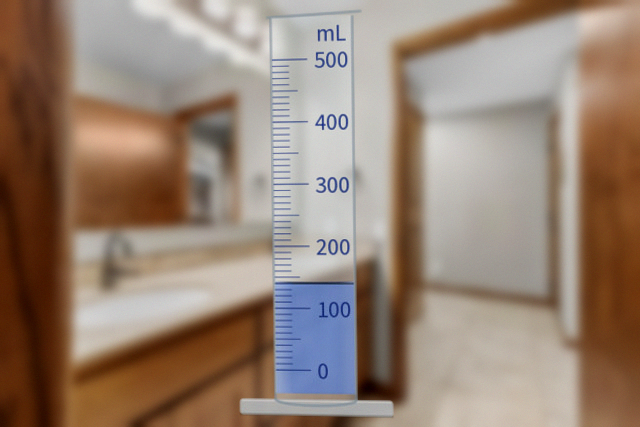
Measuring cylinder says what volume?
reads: 140 mL
